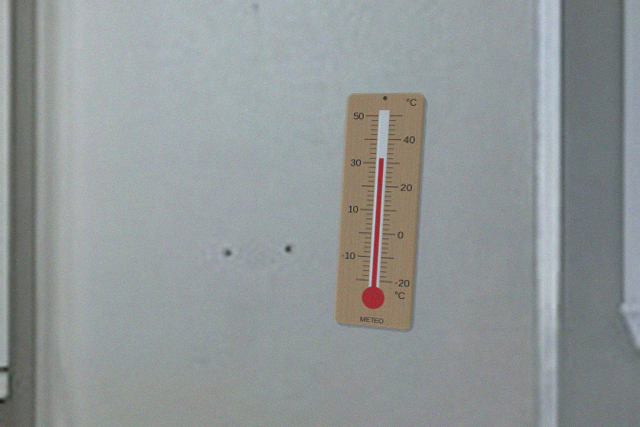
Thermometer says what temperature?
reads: 32 °C
